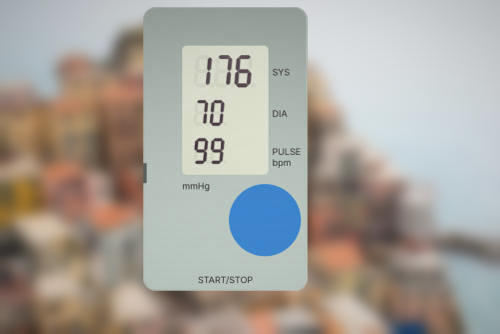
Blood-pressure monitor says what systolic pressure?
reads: 176 mmHg
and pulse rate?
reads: 99 bpm
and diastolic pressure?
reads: 70 mmHg
